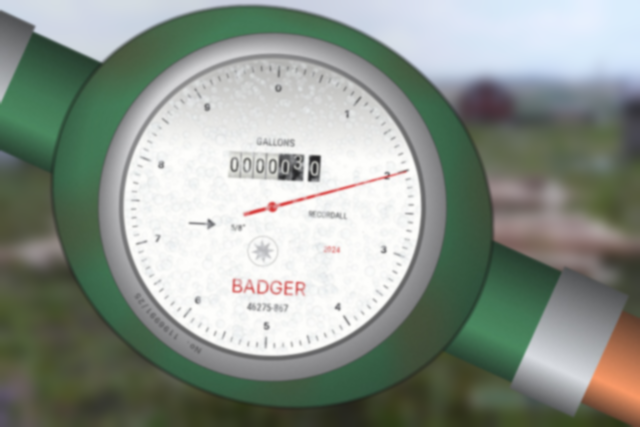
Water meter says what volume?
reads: 32.0 gal
